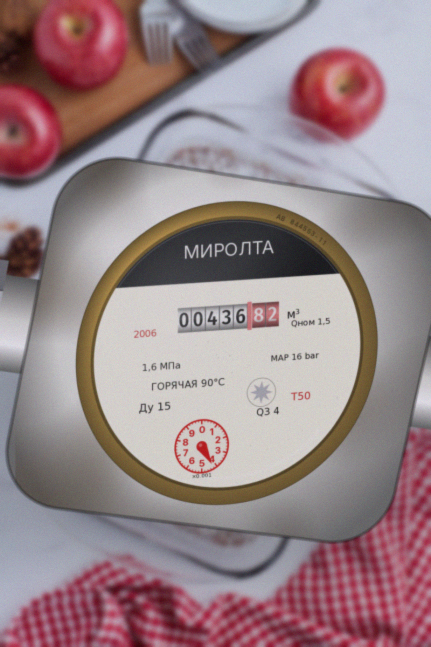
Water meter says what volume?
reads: 436.824 m³
